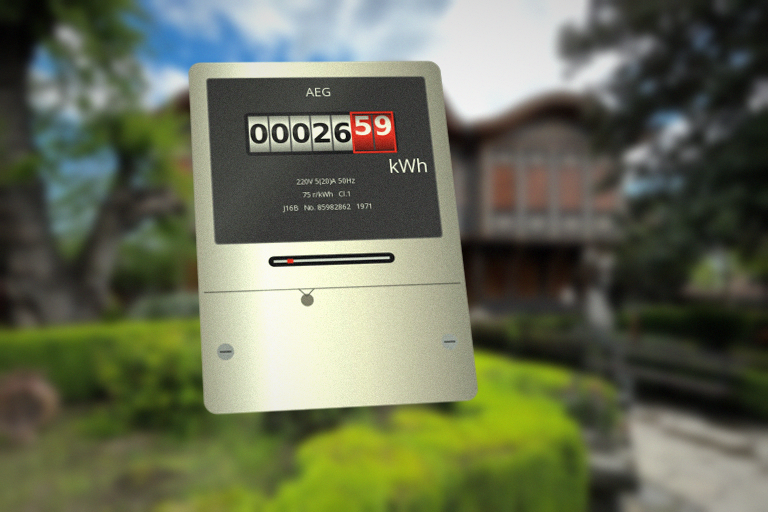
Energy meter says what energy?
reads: 26.59 kWh
